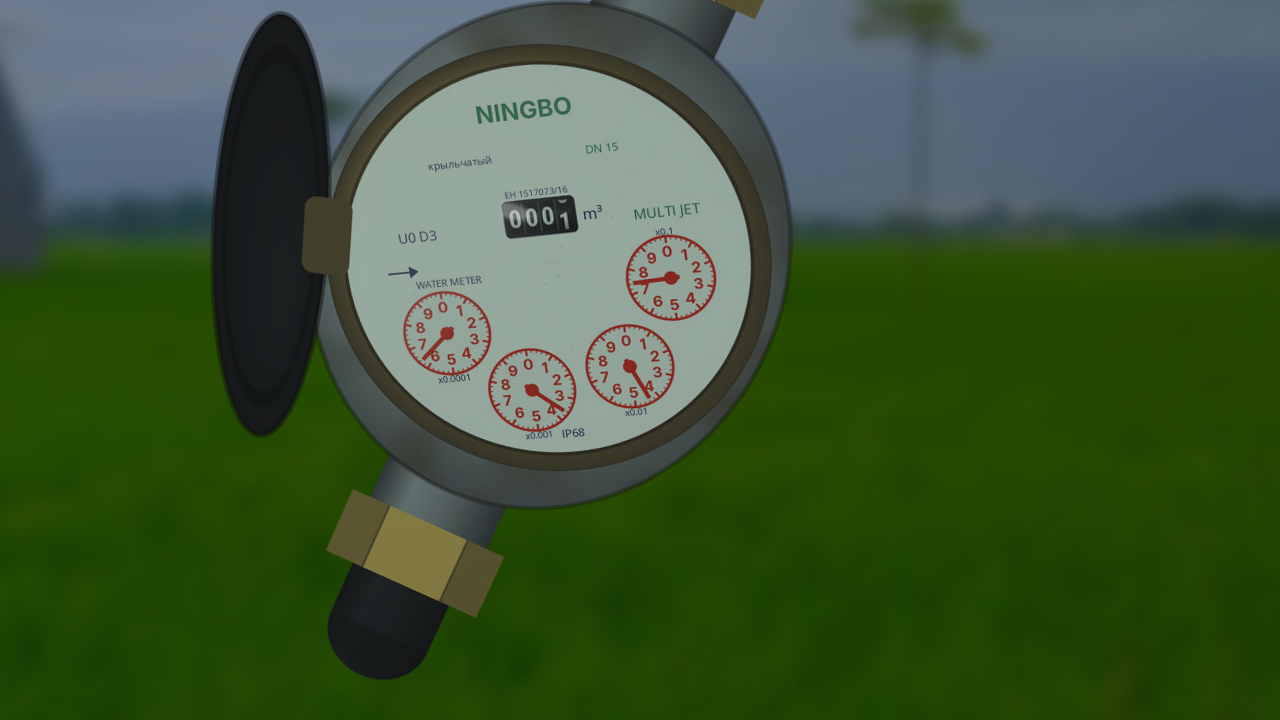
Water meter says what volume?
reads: 0.7436 m³
